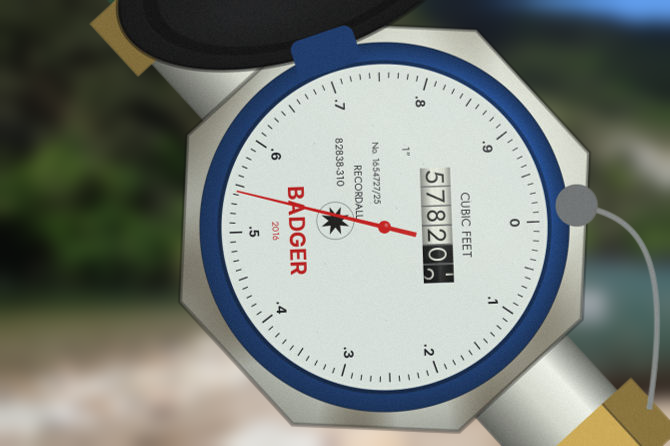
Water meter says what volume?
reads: 578201.54 ft³
